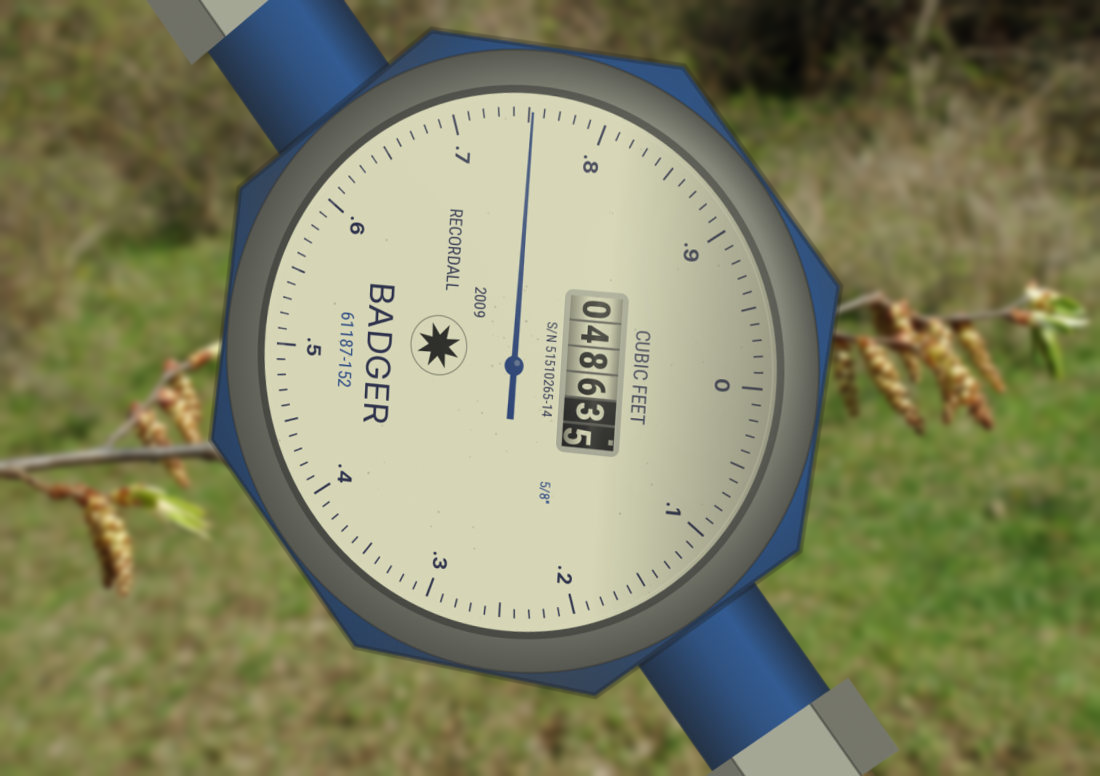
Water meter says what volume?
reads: 48634.75 ft³
